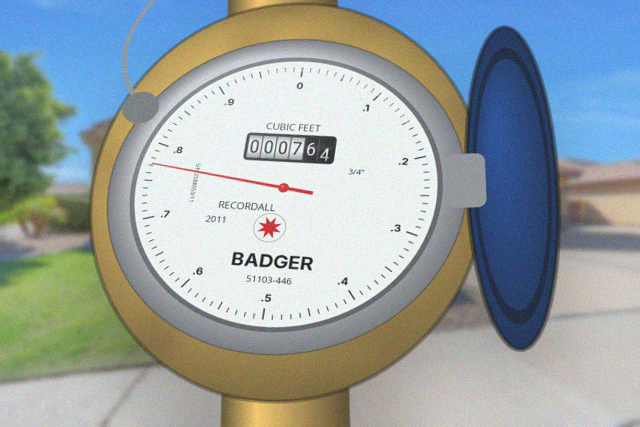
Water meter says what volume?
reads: 763.77 ft³
